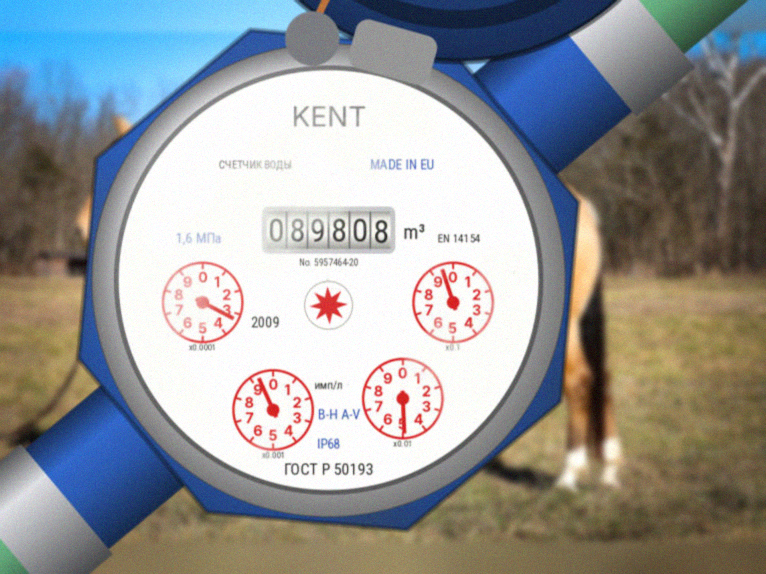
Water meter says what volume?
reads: 89807.9493 m³
